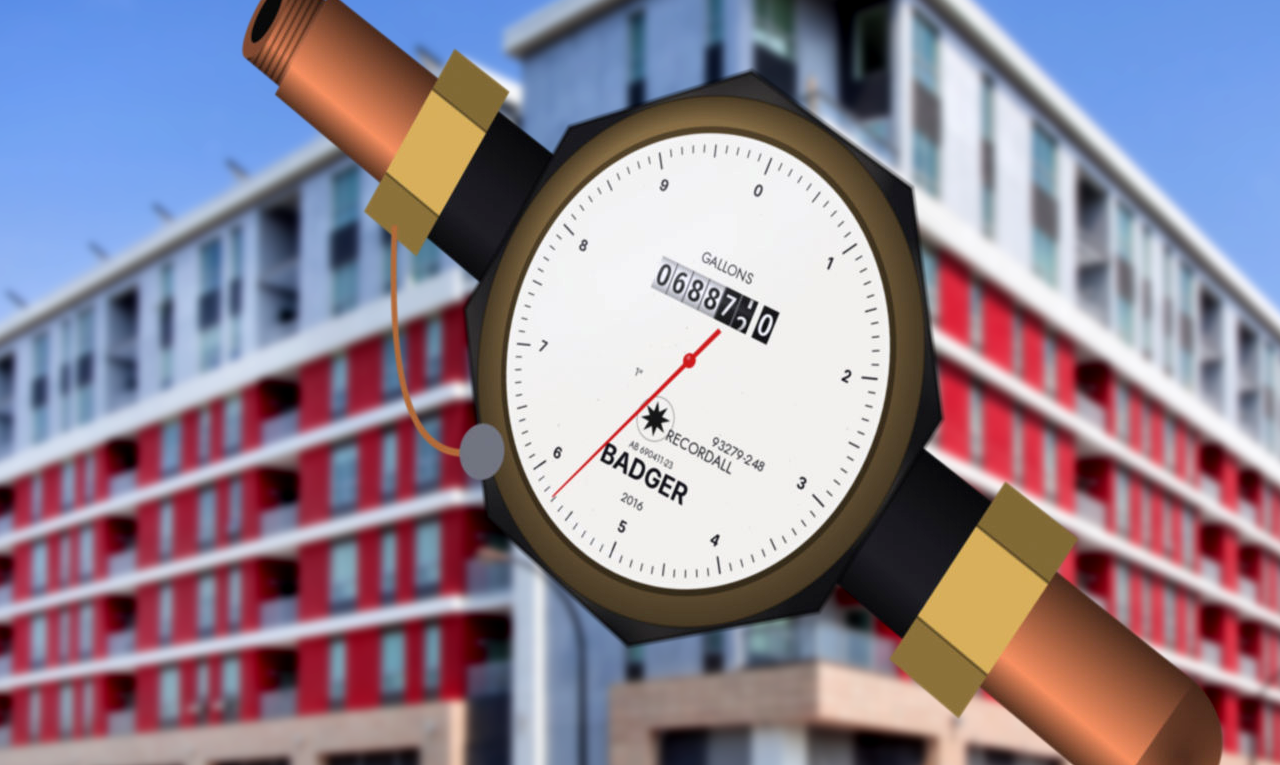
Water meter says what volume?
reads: 688715.7 gal
